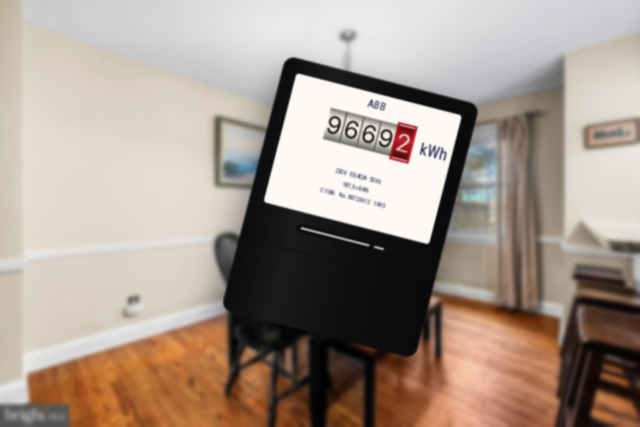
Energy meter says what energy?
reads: 9669.2 kWh
